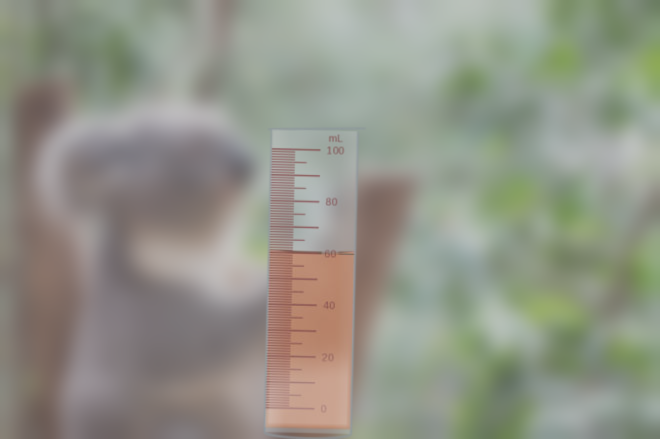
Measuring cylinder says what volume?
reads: 60 mL
